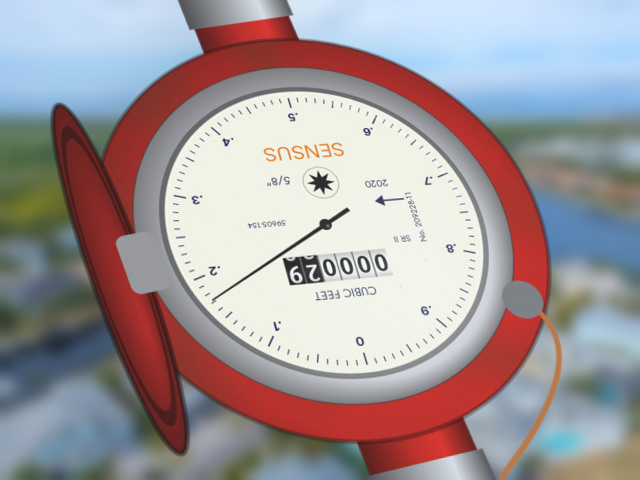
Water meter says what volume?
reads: 29.17 ft³
